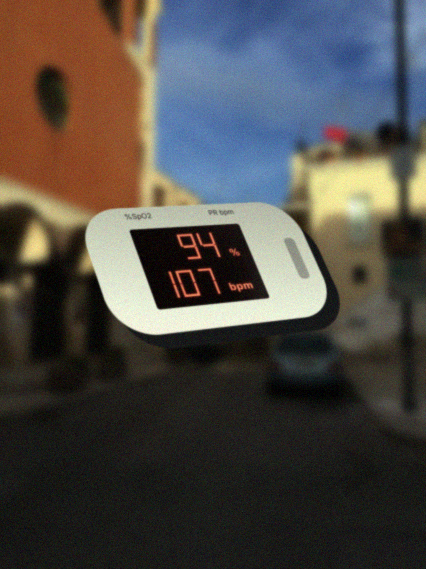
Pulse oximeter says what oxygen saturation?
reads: 94 %
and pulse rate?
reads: 107 bpm
